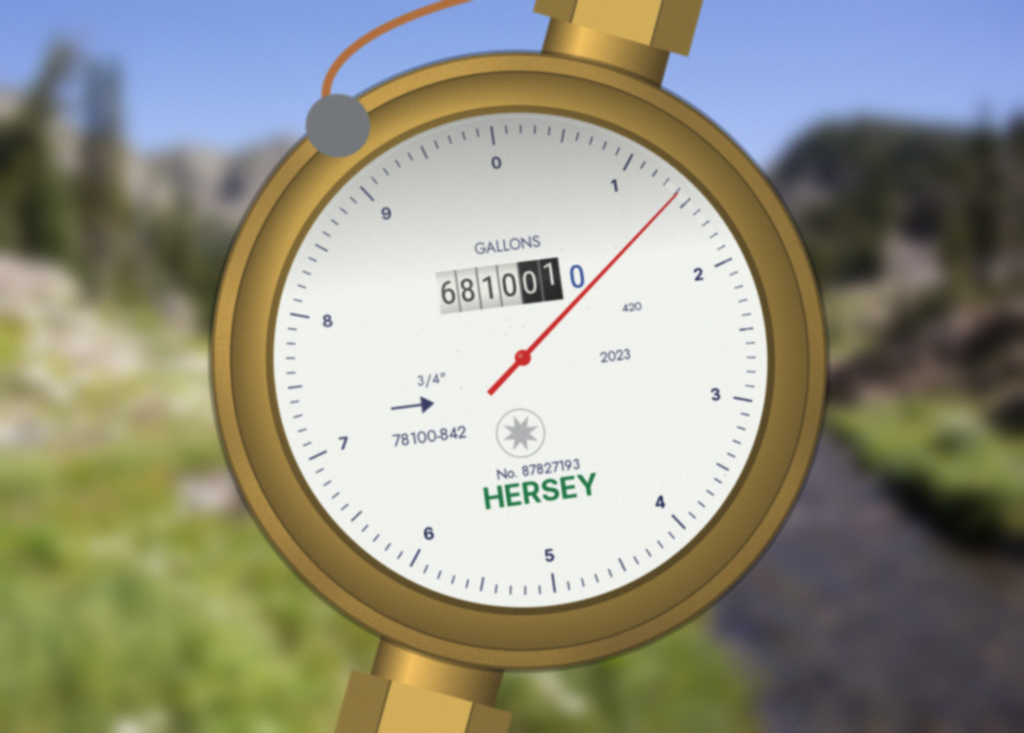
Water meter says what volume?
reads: 6810011.4 gal
